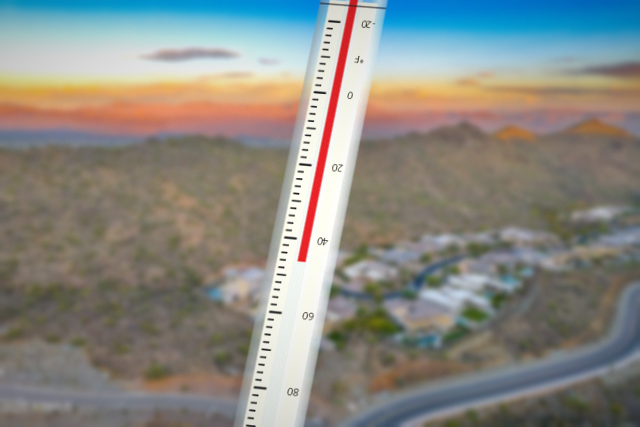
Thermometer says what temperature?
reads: 46 °F
